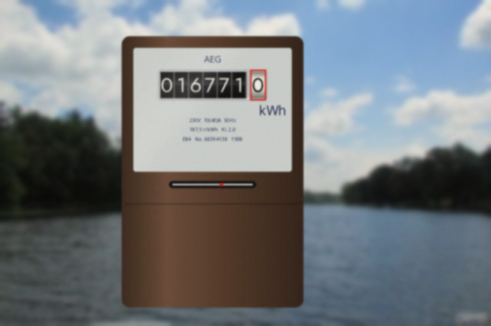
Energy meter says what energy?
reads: 16771.0 kWh
